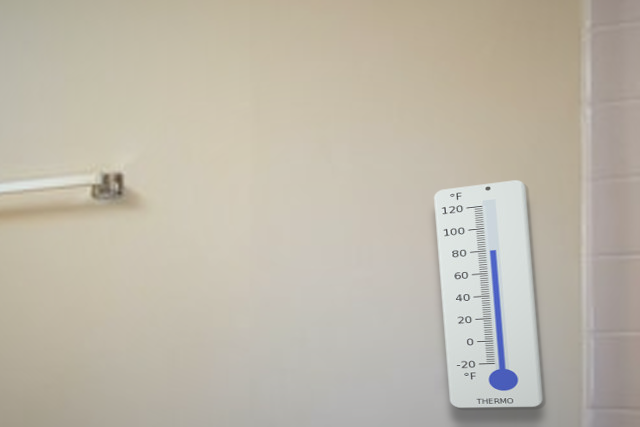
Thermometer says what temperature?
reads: 80 °F
